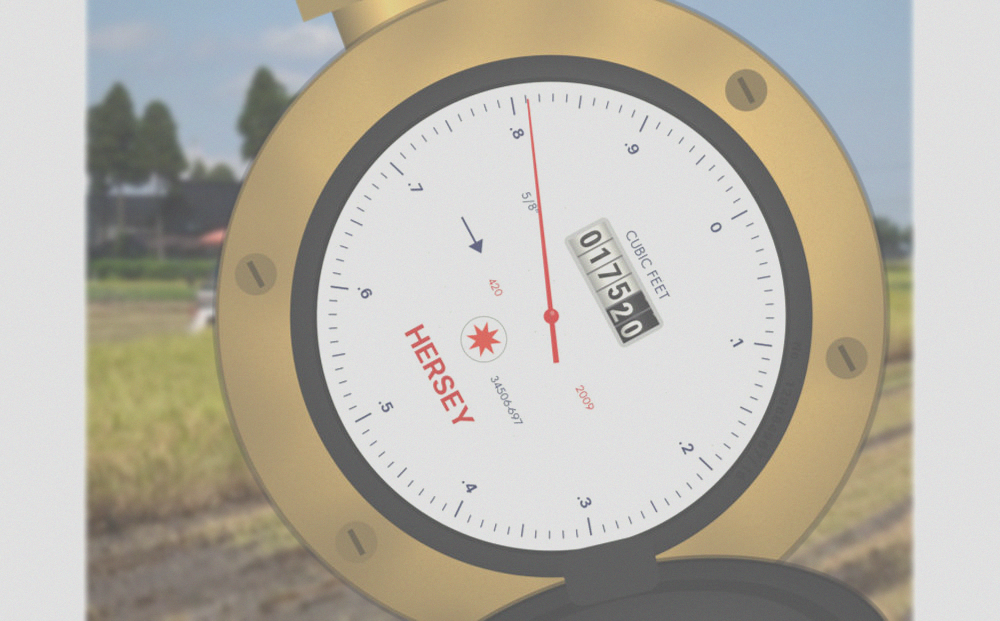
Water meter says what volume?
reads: 17519.81 ft³
